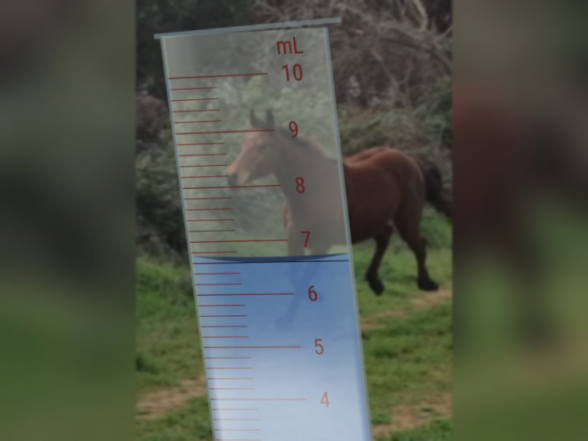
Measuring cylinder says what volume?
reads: 6.6 mL
